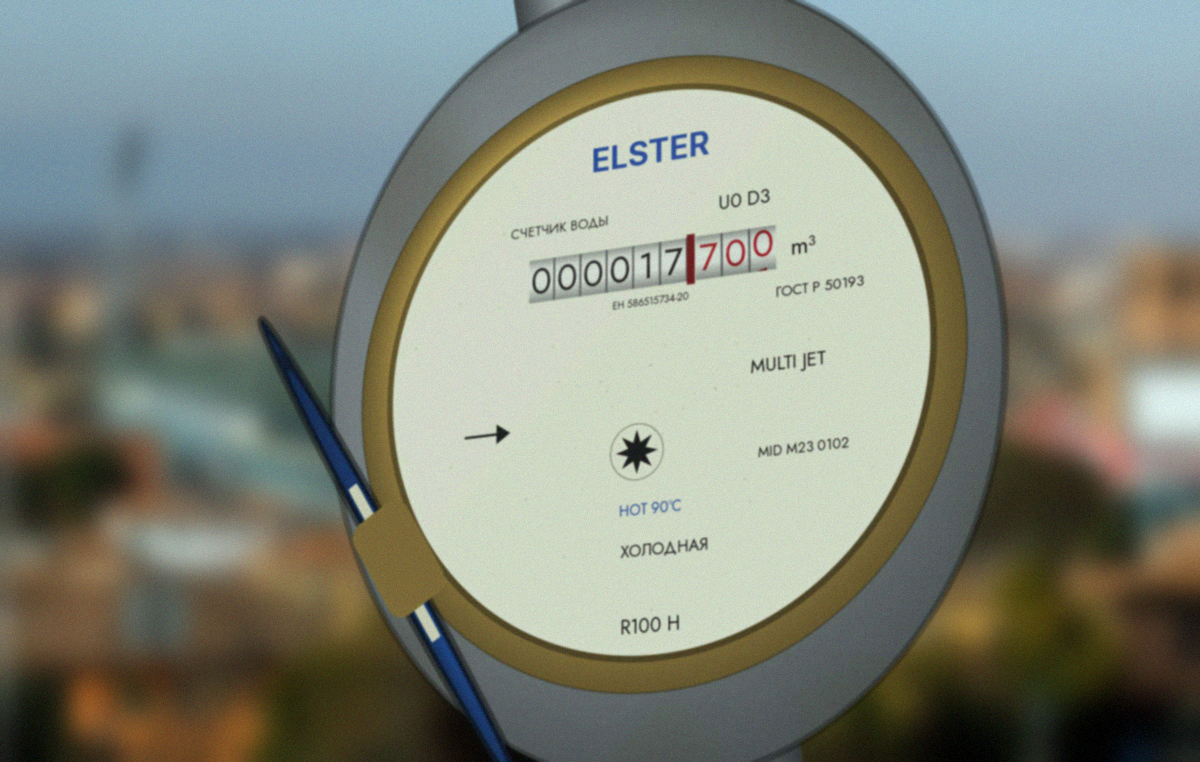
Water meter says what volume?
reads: 17.700 m³
